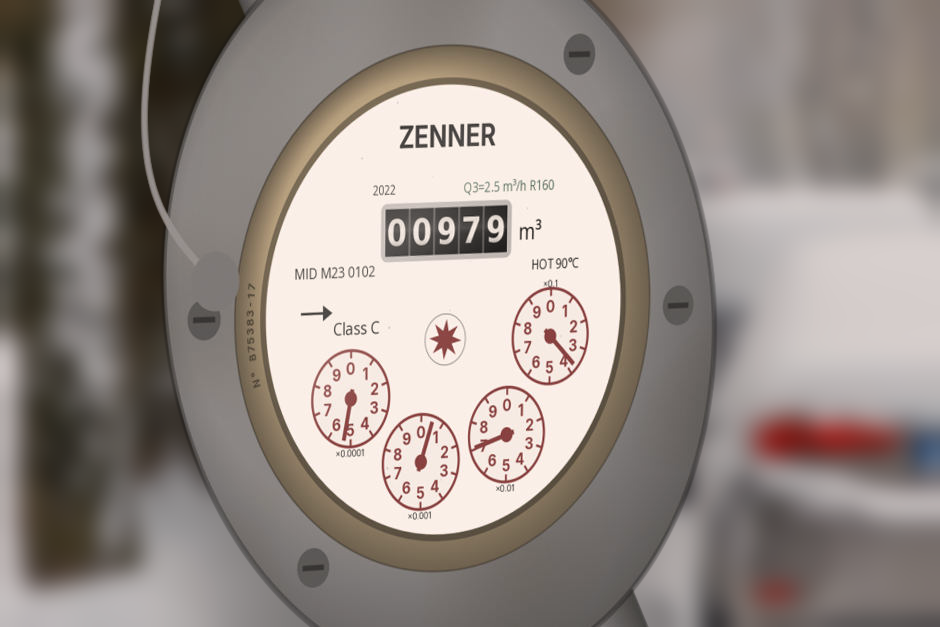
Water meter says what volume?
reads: 979.3705 m³
